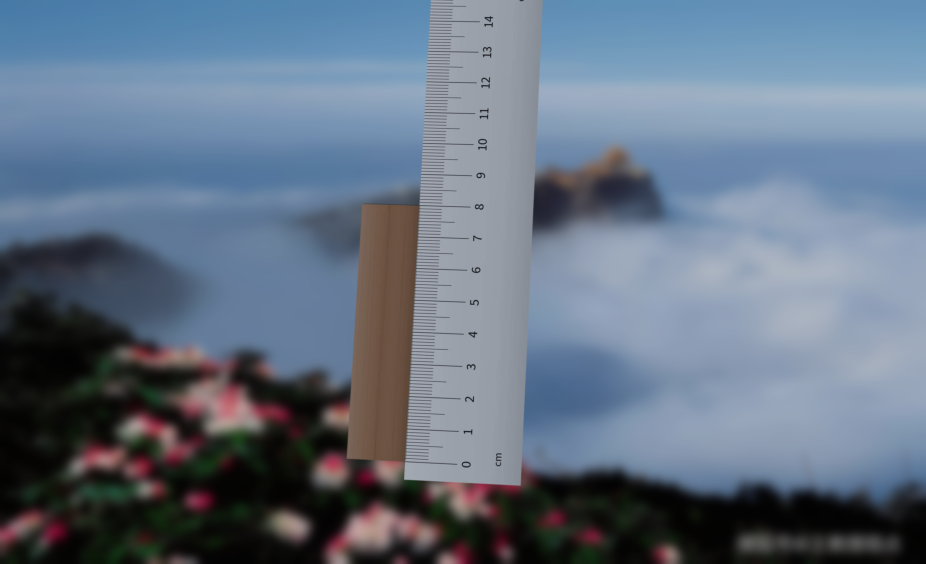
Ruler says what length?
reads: 8 cm
